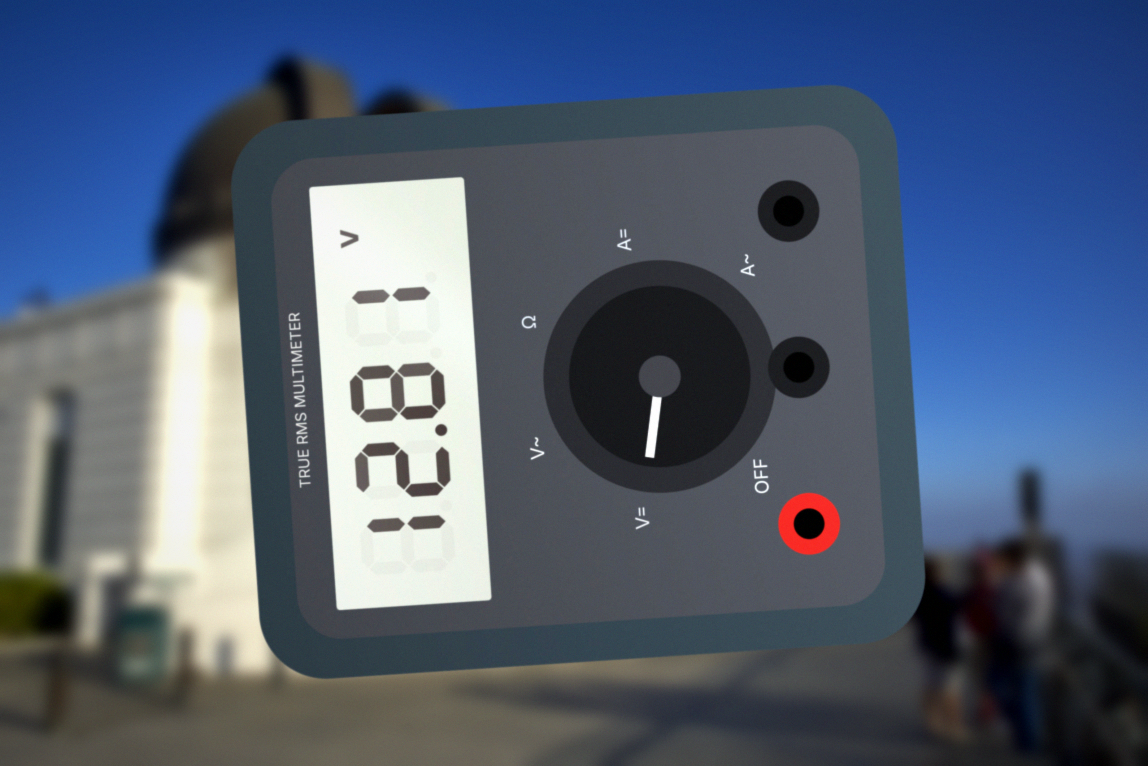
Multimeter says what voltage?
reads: 12.81 V
